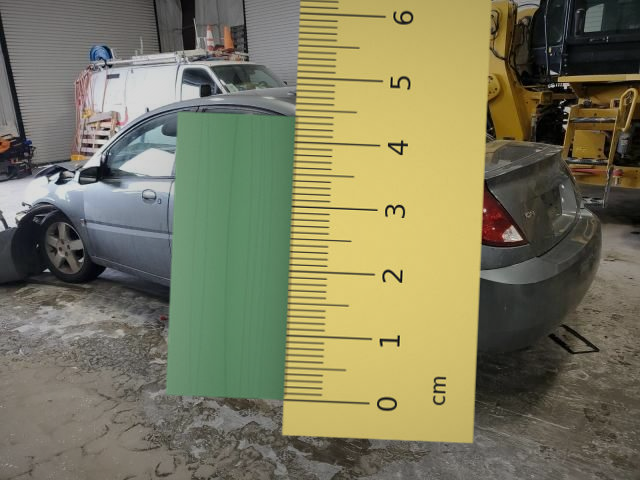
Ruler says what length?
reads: 4.4 cm
